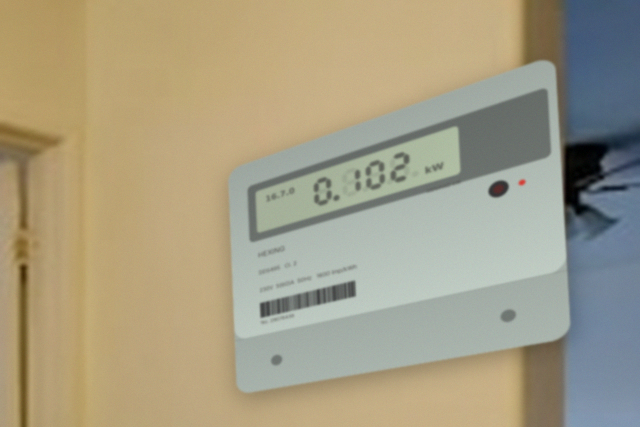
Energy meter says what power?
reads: 0.102 kW
